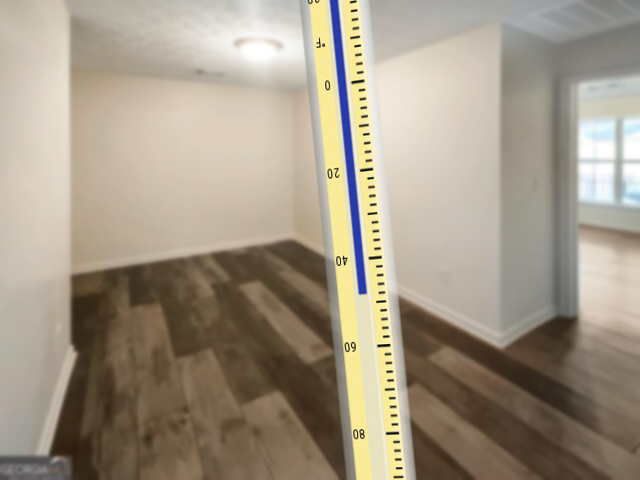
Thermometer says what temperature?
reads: 48 °F
